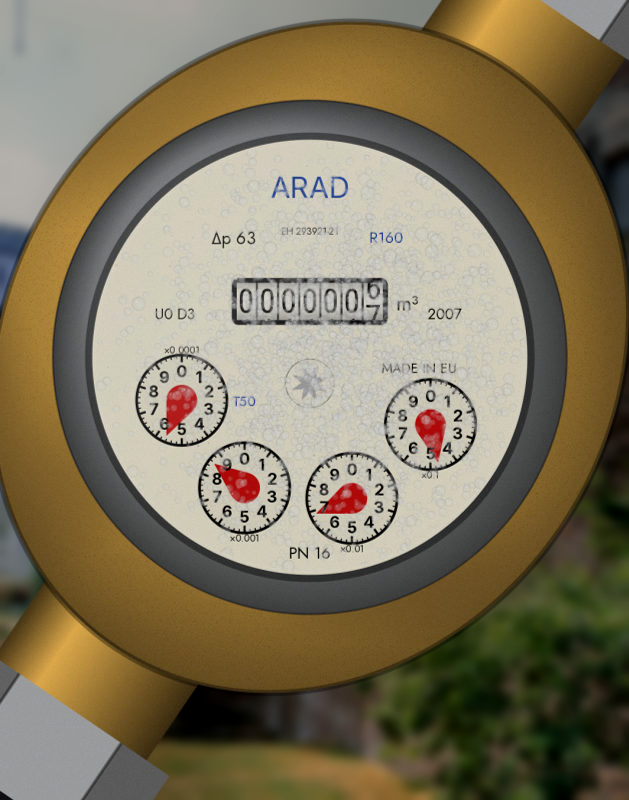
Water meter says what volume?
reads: 6.4685 m³
